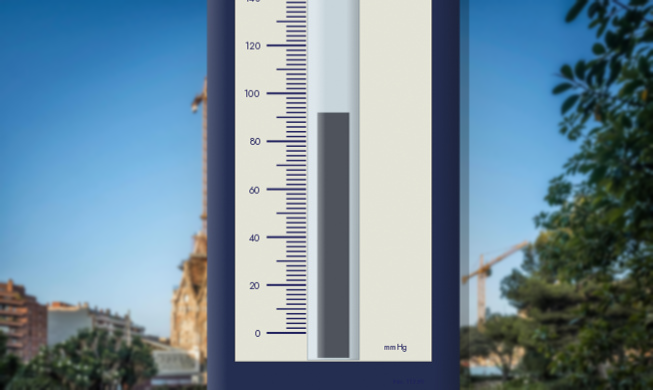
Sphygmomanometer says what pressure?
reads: 92 mmHg
